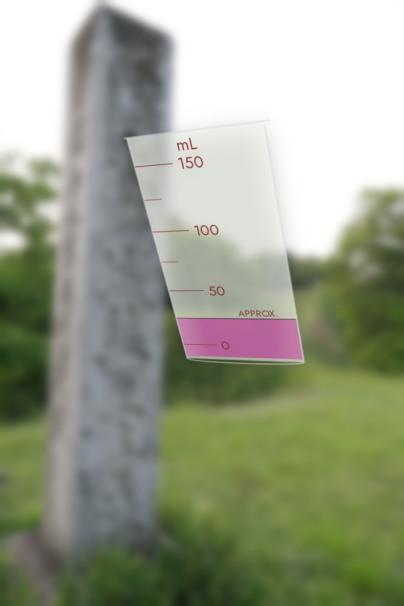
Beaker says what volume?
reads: 25 mL
